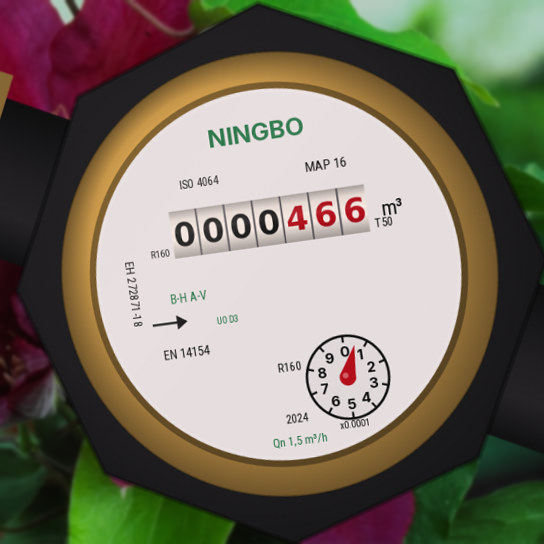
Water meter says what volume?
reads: 0.4660 m³
